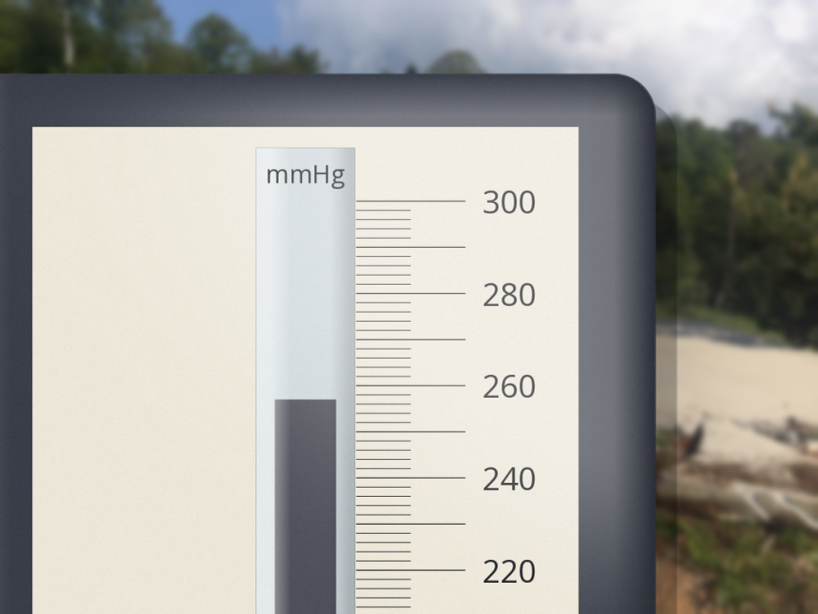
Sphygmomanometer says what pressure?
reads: 257 mmHg
